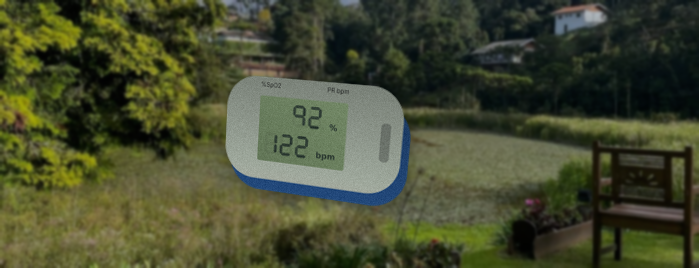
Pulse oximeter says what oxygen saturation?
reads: 92 %
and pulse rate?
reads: 122 bpm
